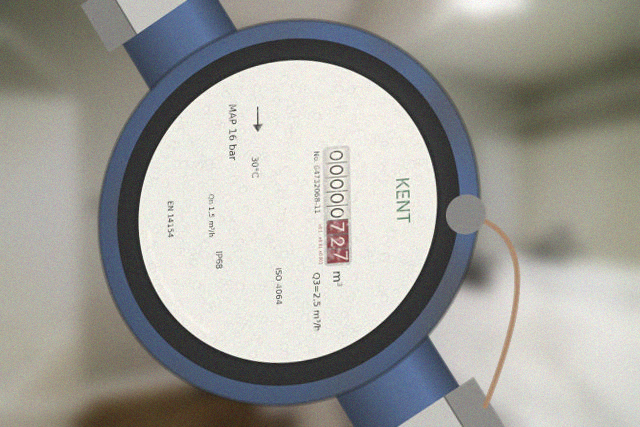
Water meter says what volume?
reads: 0.727 m³
